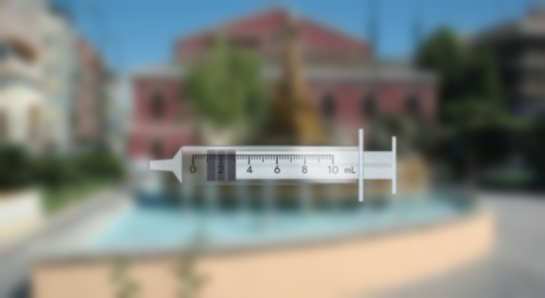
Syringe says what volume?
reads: 1 mL
